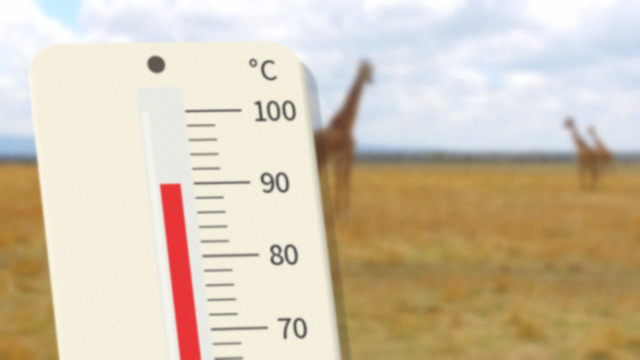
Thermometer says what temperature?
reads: 90 °C
